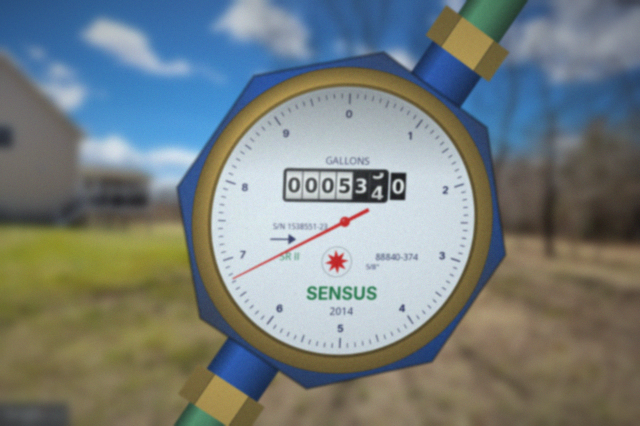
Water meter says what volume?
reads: 5336.7 gal
